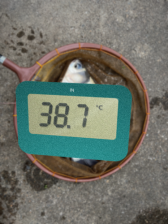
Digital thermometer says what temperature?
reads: 38.7 °C
